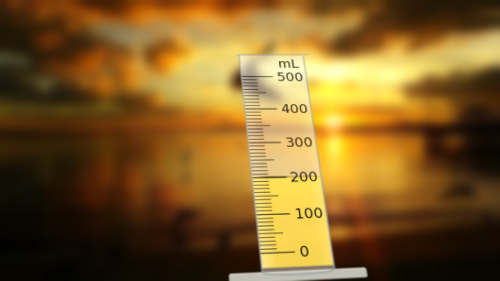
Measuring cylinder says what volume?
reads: 200 mL
